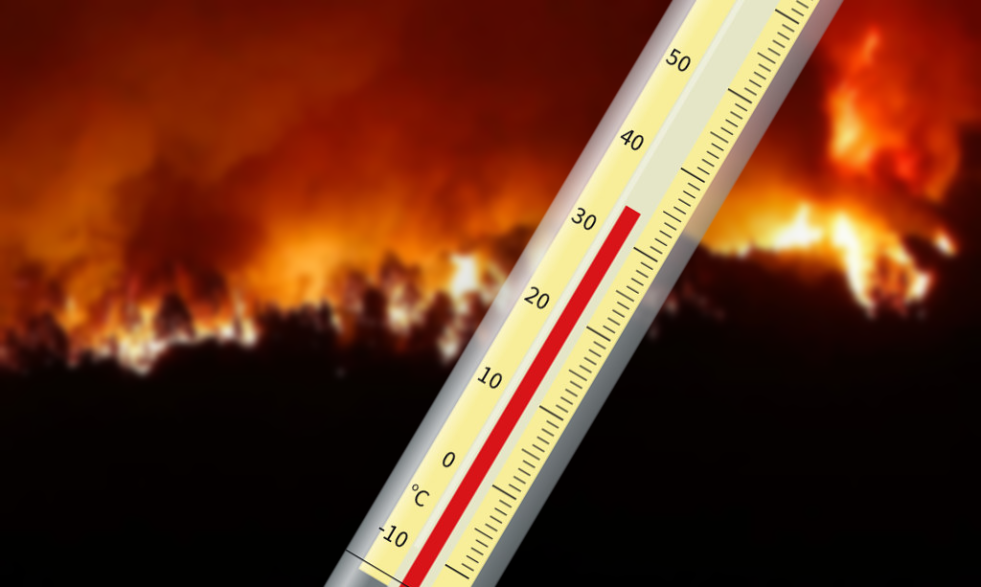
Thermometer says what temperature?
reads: 33.5 °C
